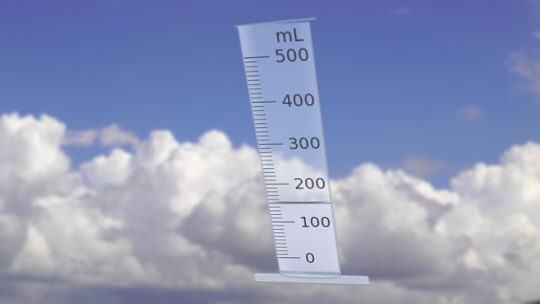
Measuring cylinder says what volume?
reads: 150 mL
